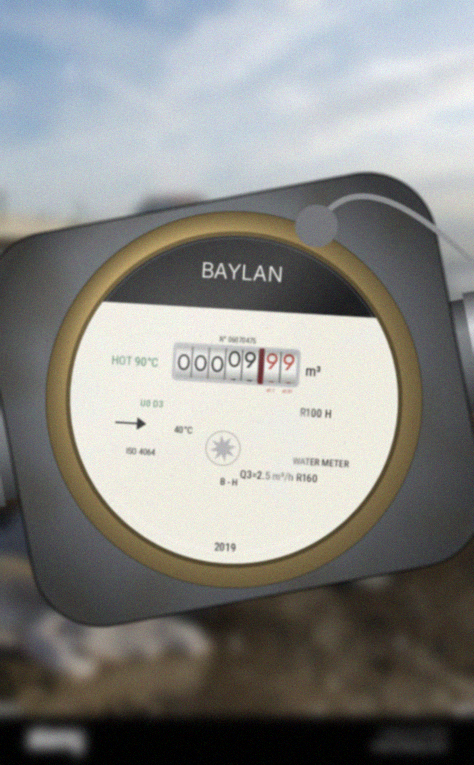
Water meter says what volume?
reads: 9.99 m³
